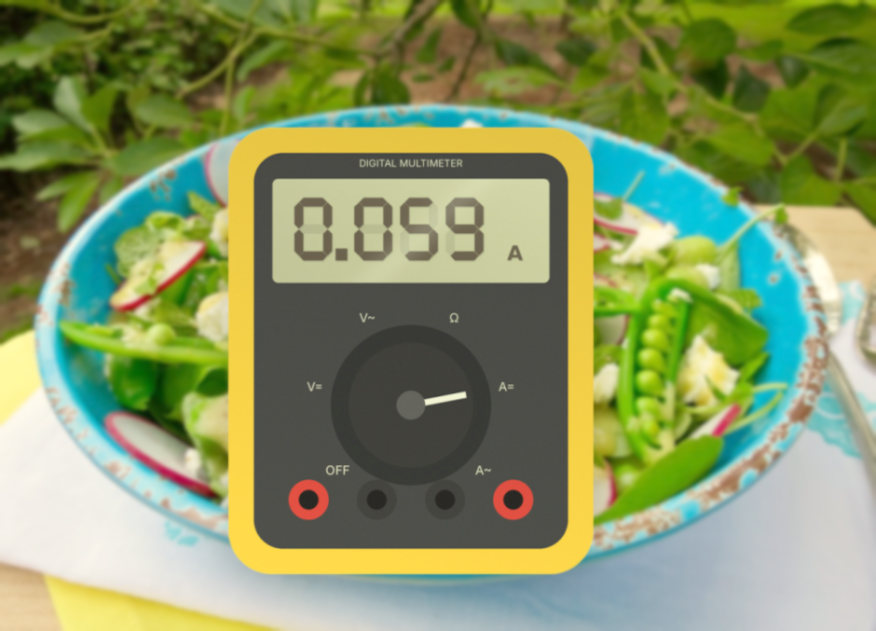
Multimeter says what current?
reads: 0.059 A
